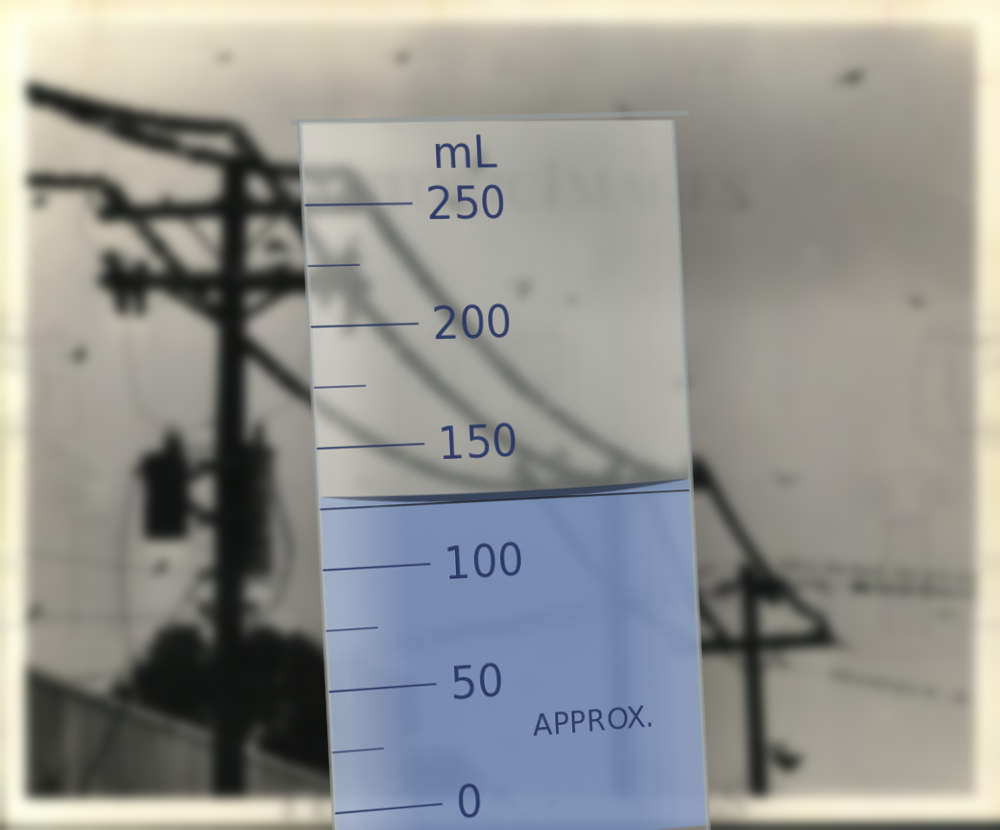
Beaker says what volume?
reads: 125 mL
